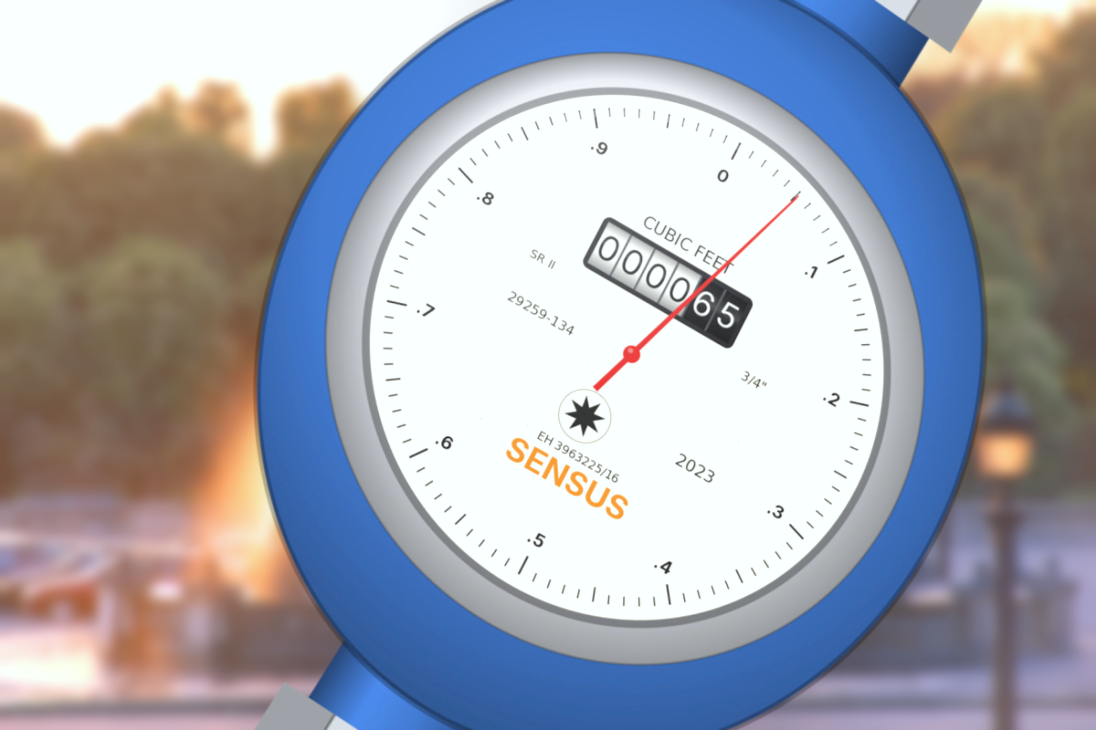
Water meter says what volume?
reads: 65.05 ft³
